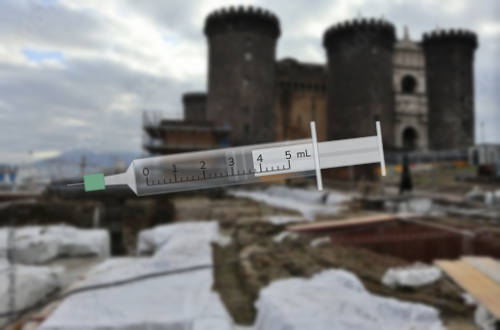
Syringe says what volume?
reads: 2.8 mL
